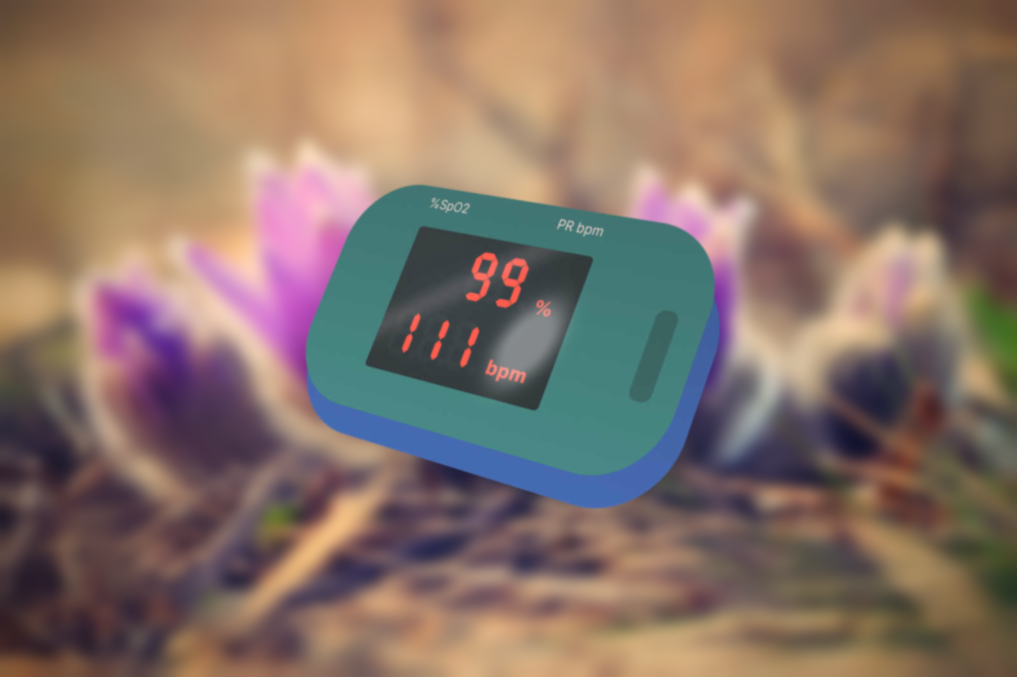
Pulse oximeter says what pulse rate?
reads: 111 bpm
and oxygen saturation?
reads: 99 %
